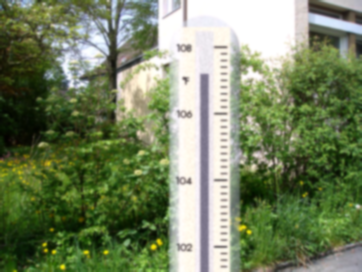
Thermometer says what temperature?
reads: 107.2 °F
